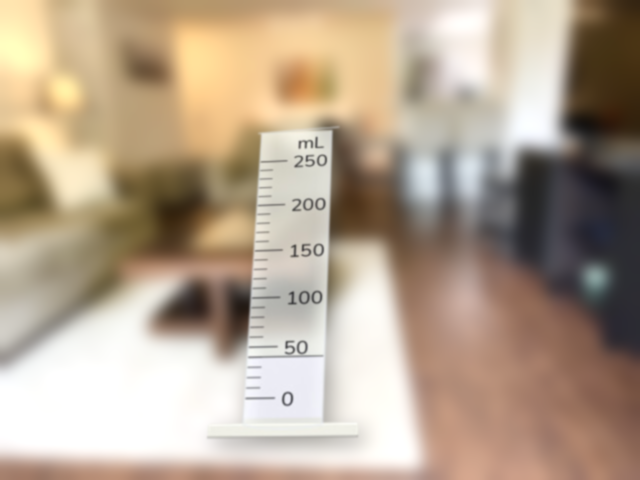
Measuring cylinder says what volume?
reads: 40 mL
